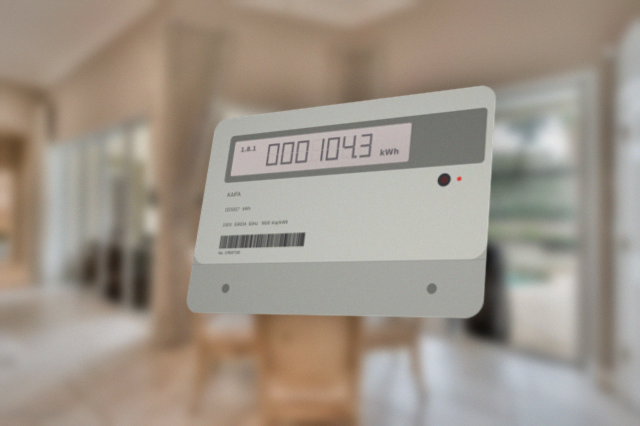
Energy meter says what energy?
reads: 104.3 kWh
